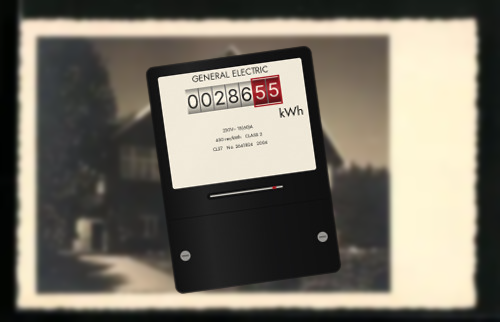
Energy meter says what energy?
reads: 286.55 kWh
